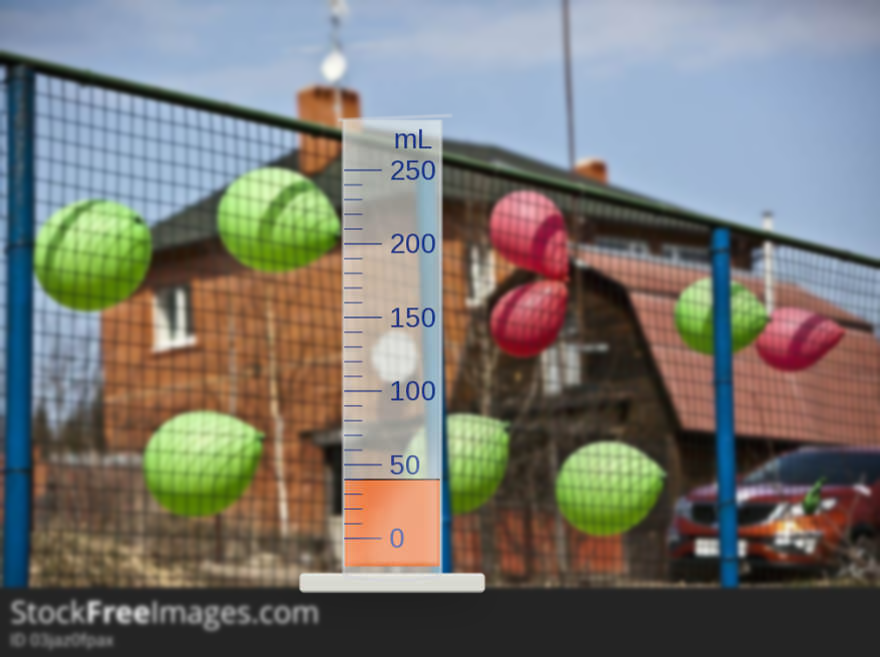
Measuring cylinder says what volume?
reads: 40 mL
